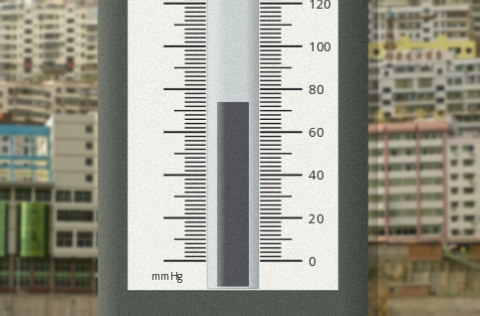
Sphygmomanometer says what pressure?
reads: 74 mmHg
